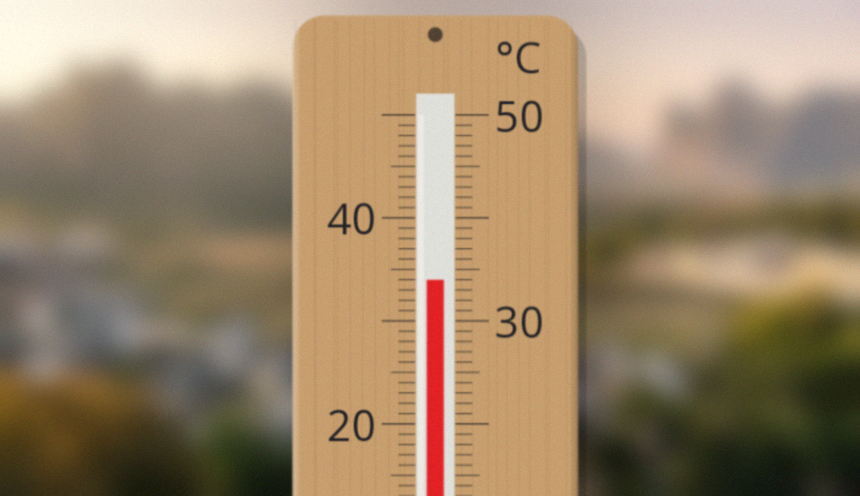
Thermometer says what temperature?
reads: 34 °C
